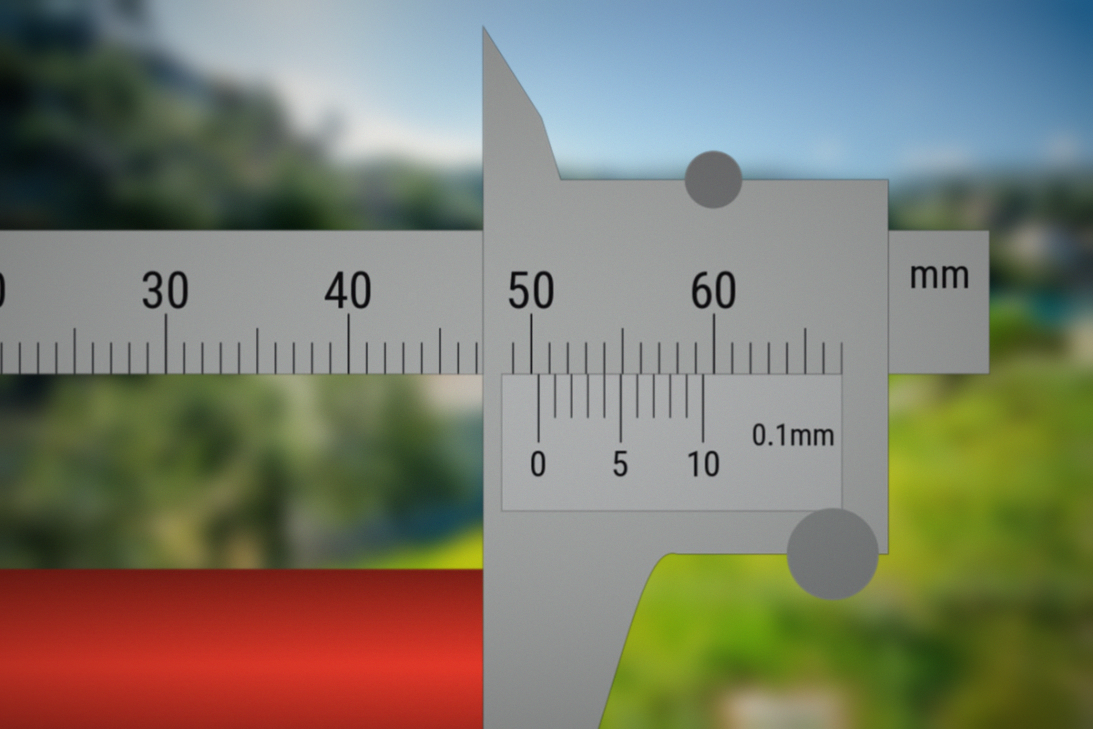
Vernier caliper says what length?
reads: 50.4 mm
